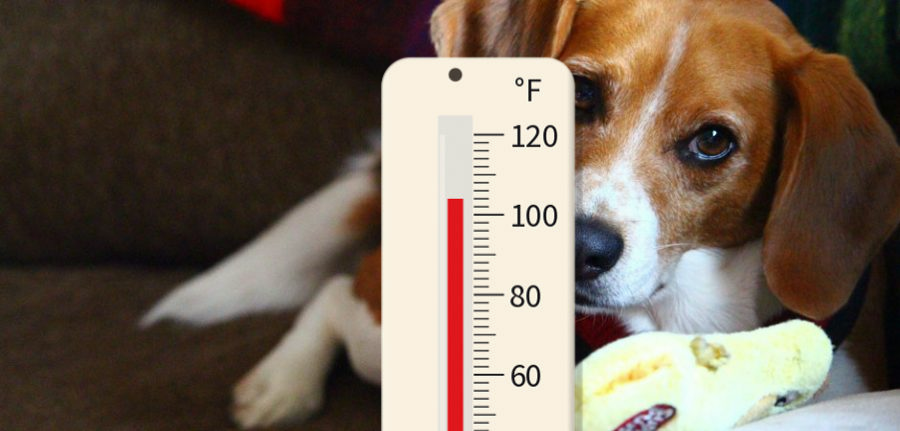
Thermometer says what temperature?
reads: 104 °F
